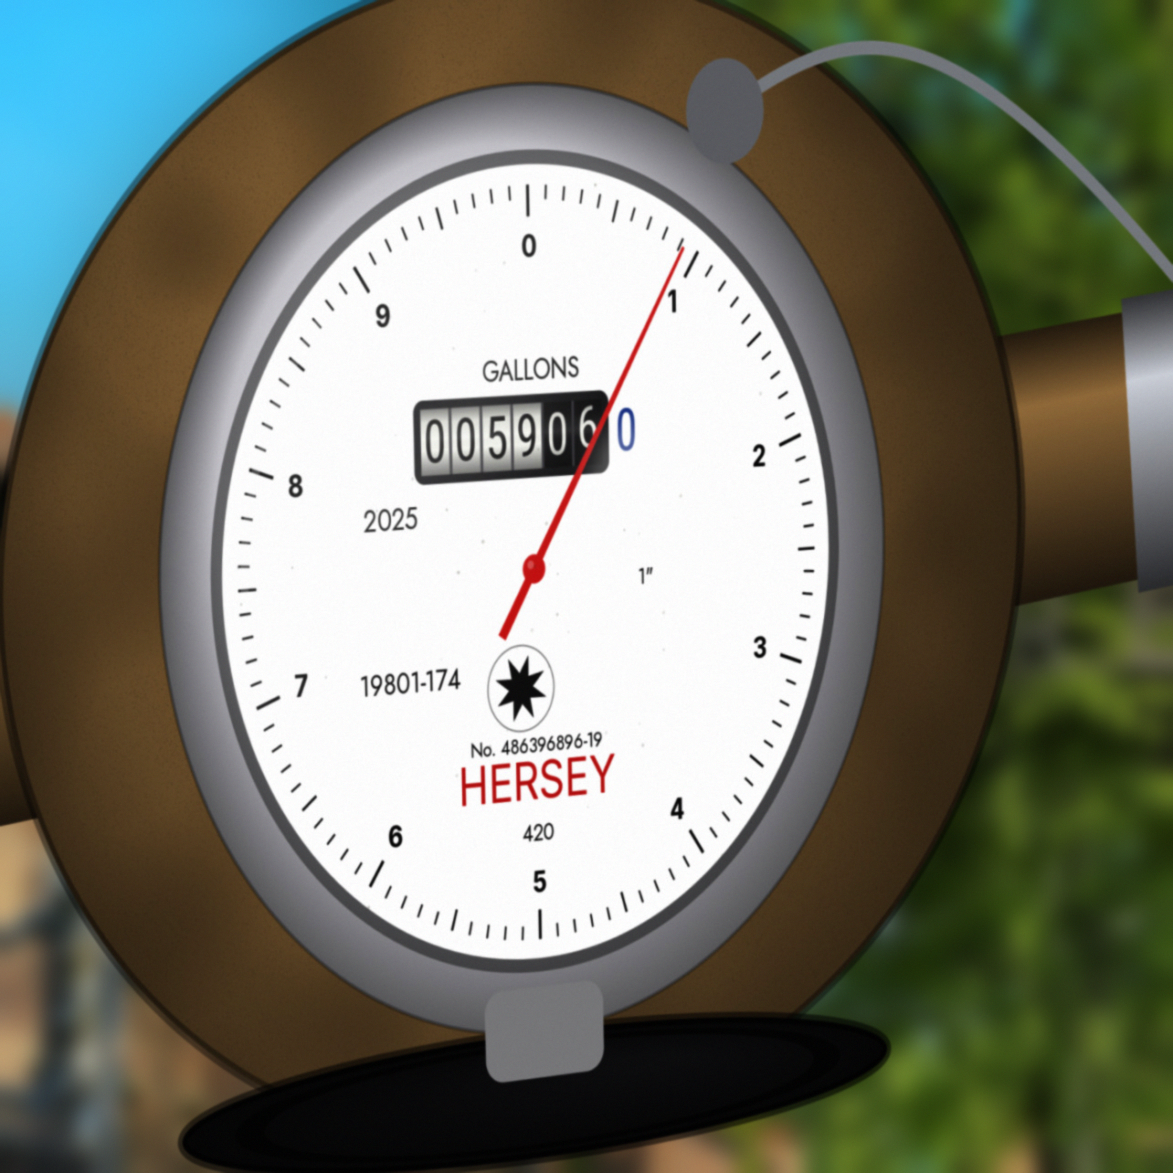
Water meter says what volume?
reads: 59060.9 gal
